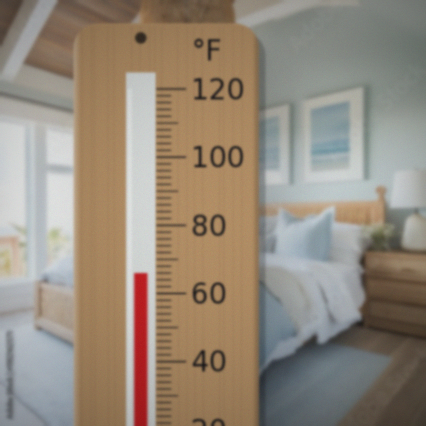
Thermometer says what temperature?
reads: 66 °F
